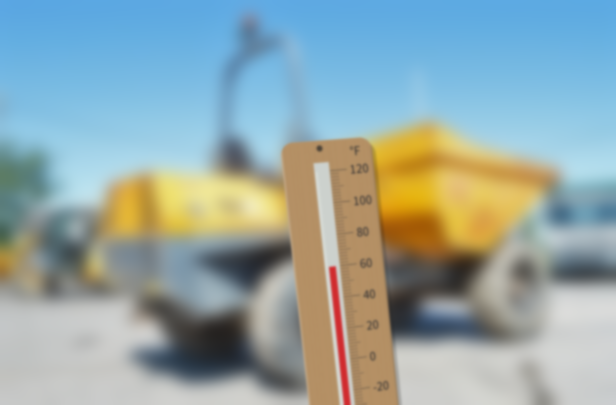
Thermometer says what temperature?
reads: 60 °F
